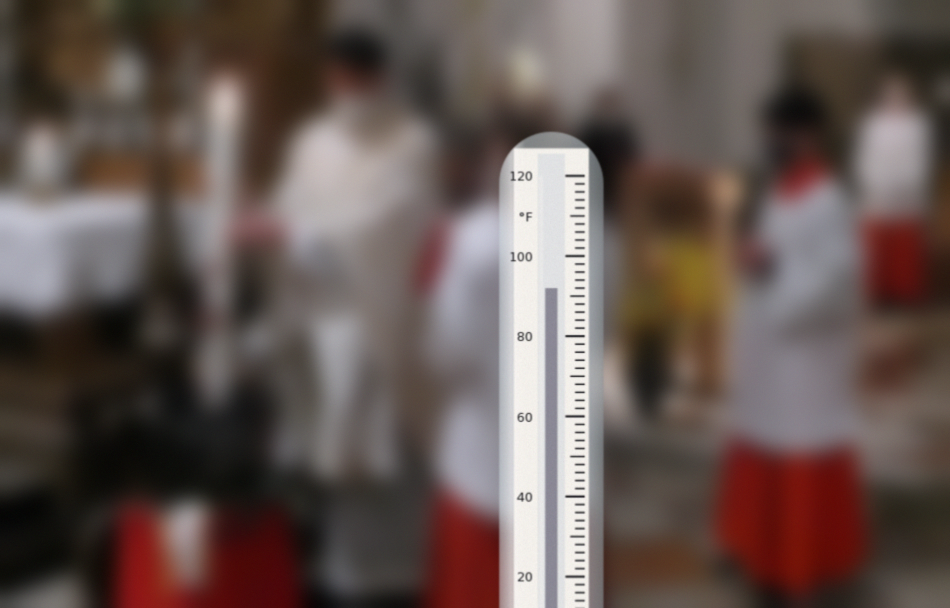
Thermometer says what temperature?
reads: 92 °F
